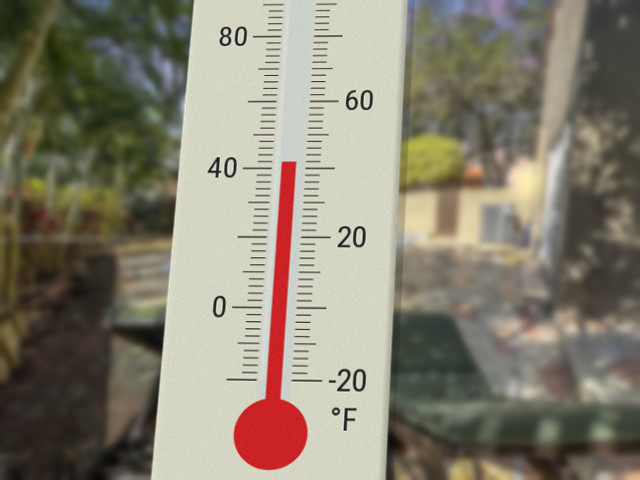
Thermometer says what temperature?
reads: 42 °F
